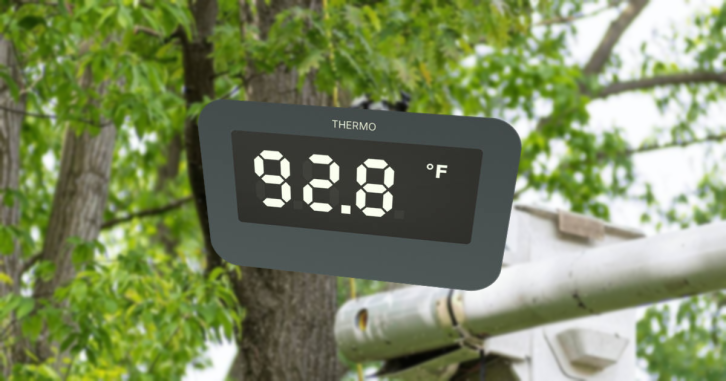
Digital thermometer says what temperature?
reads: 92.8 °F
